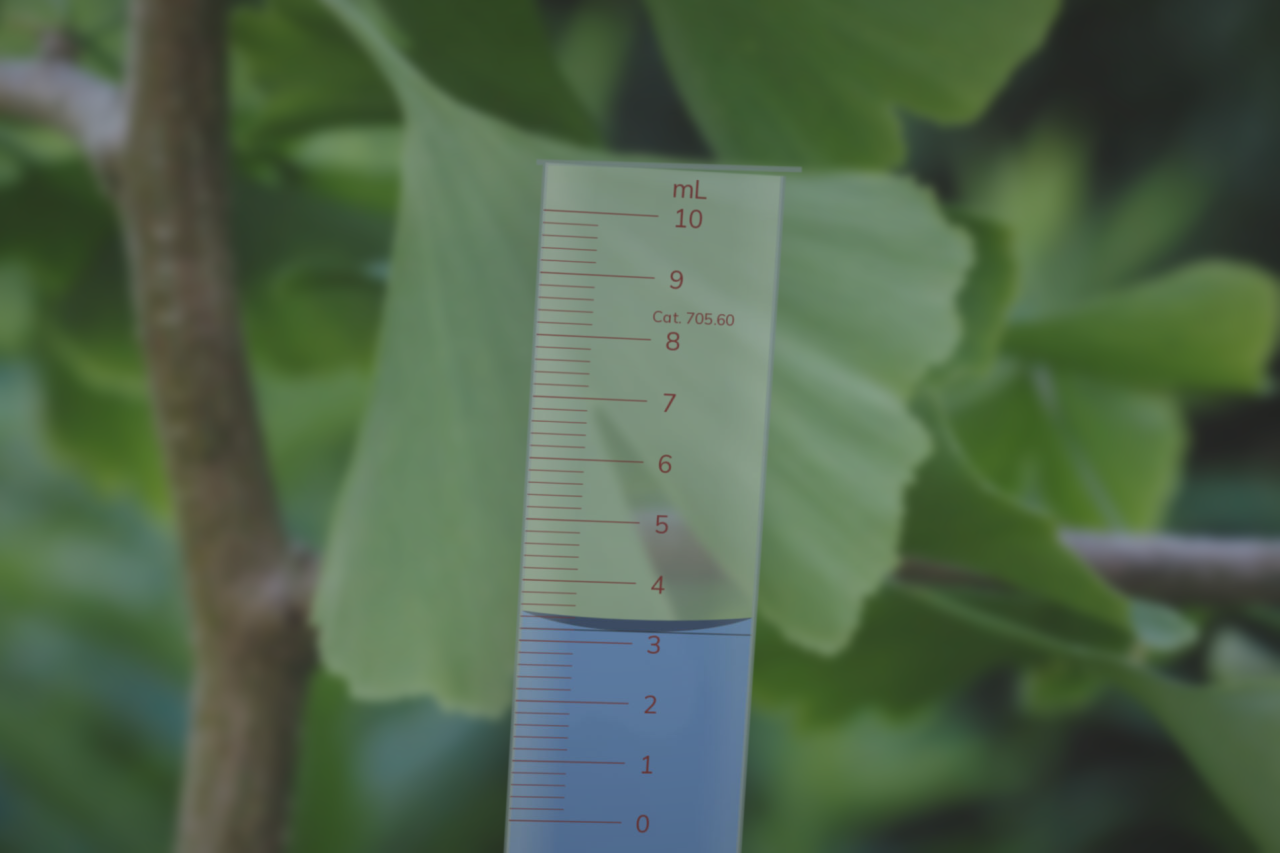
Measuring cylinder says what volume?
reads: 3.2 mL
